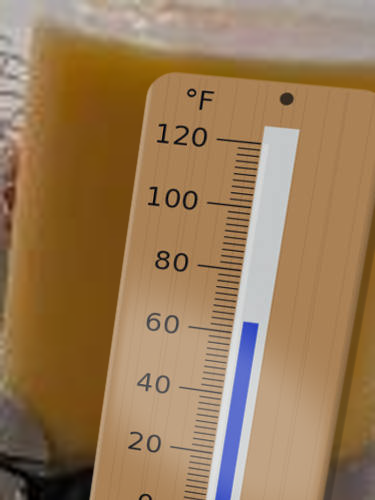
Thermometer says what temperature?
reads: 64 °F
